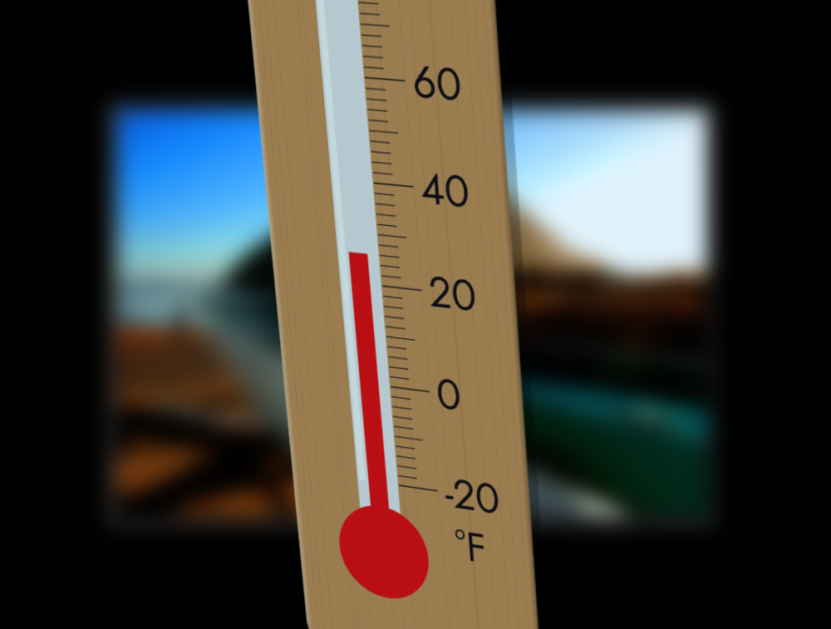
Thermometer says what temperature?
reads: 26 °F
